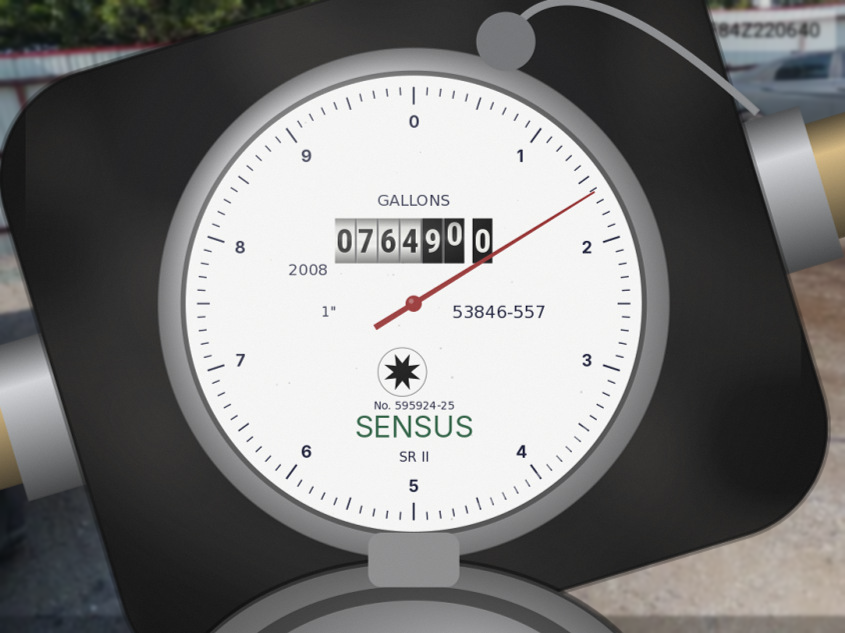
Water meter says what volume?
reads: 764901.6 gal
